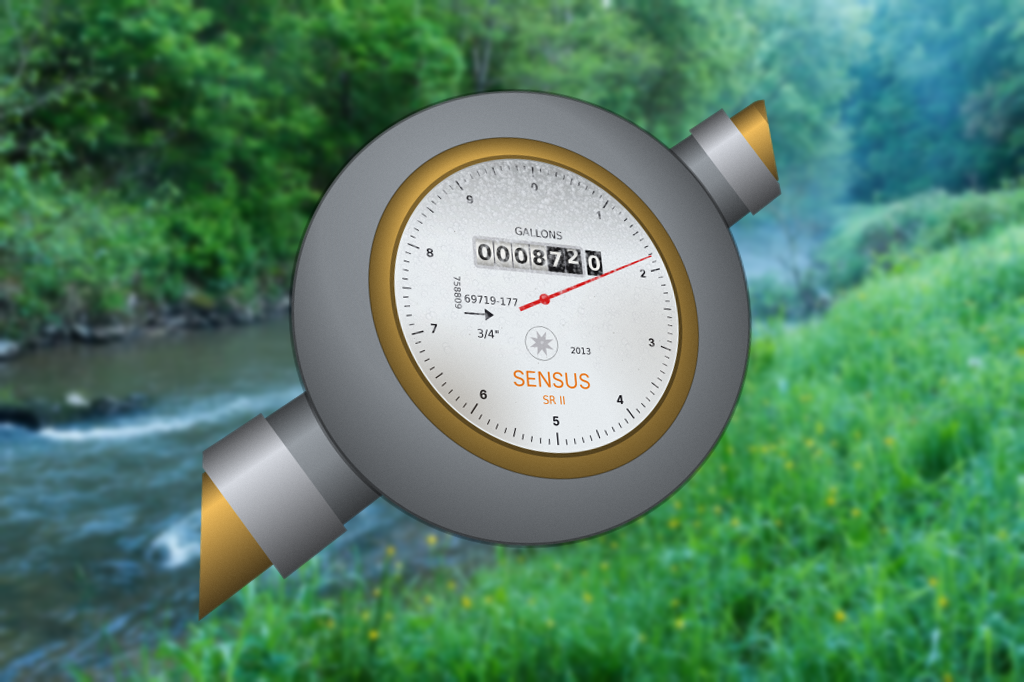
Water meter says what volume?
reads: 8721.8 gal
